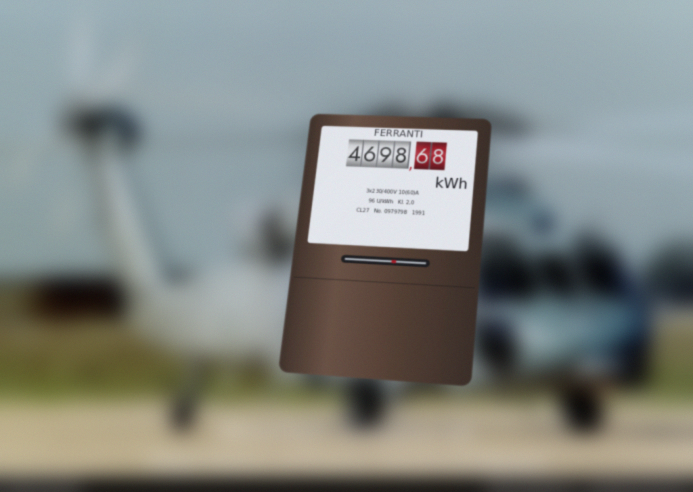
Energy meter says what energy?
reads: 4698.68 kWh
